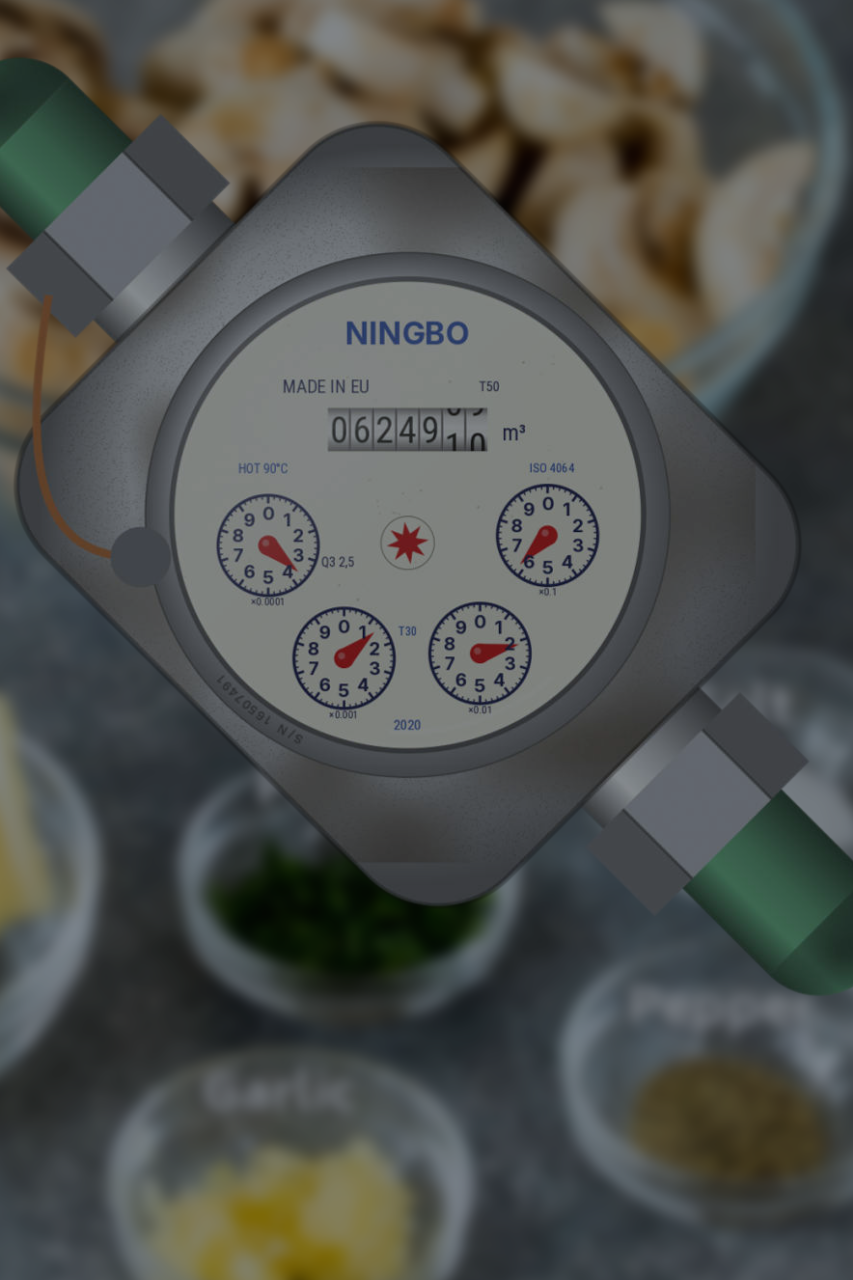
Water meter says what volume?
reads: 624909.6213 m³
